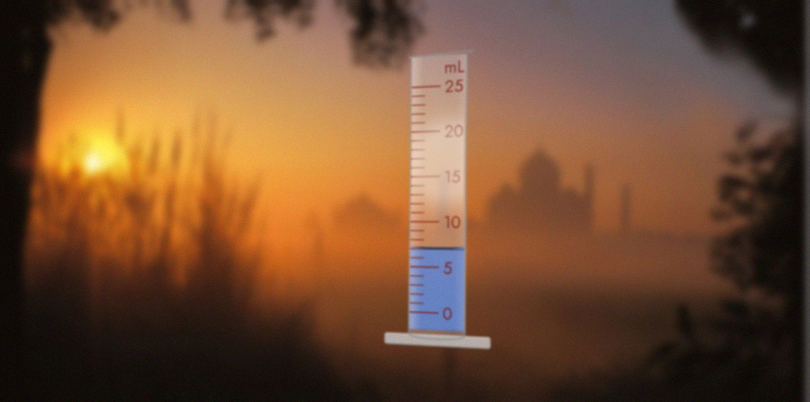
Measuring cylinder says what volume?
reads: 7 mL
